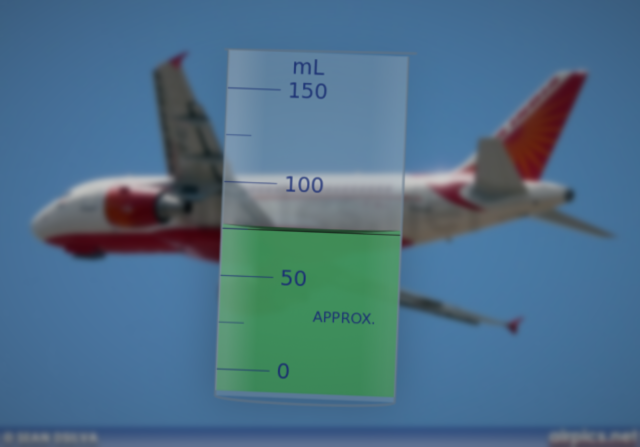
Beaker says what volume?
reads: 75 mL
